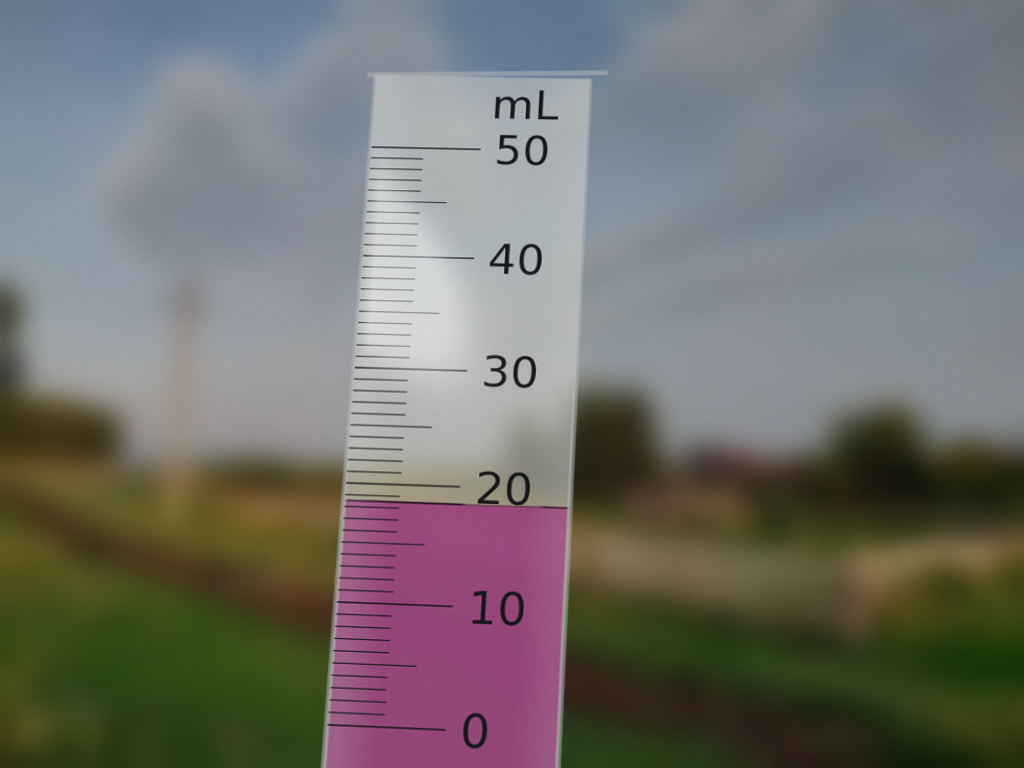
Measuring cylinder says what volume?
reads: 18.5 mL
